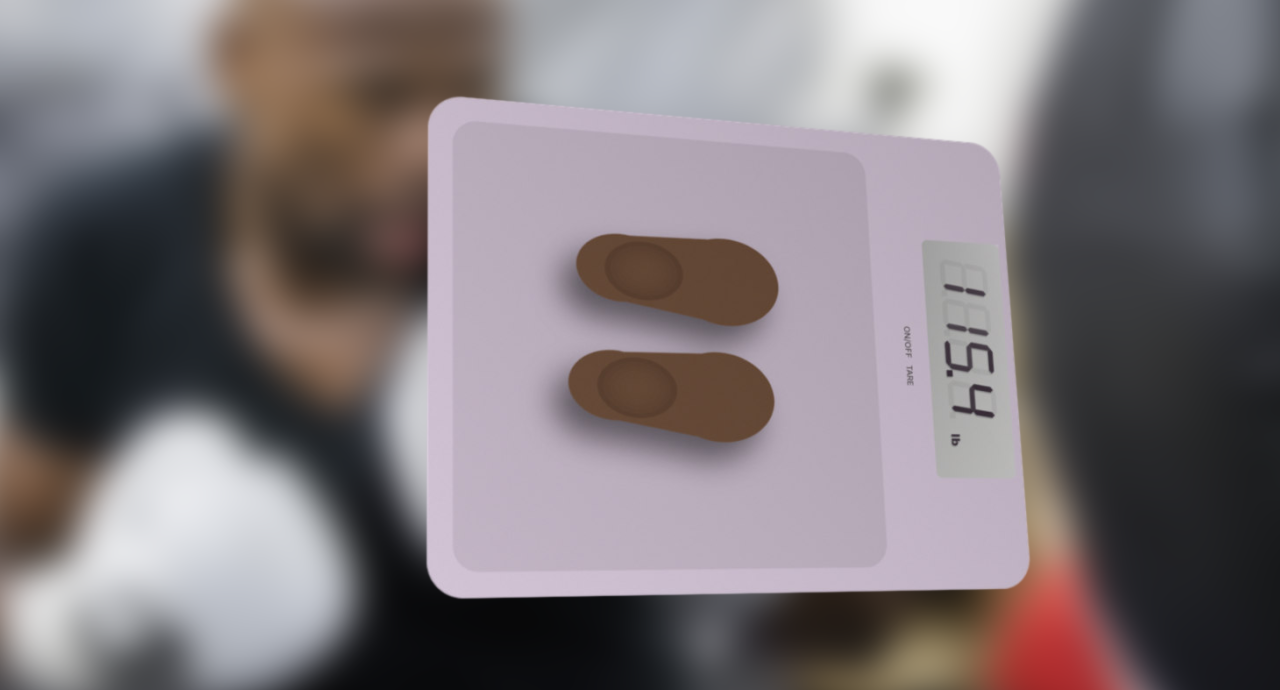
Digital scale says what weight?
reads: 115.4 lb
